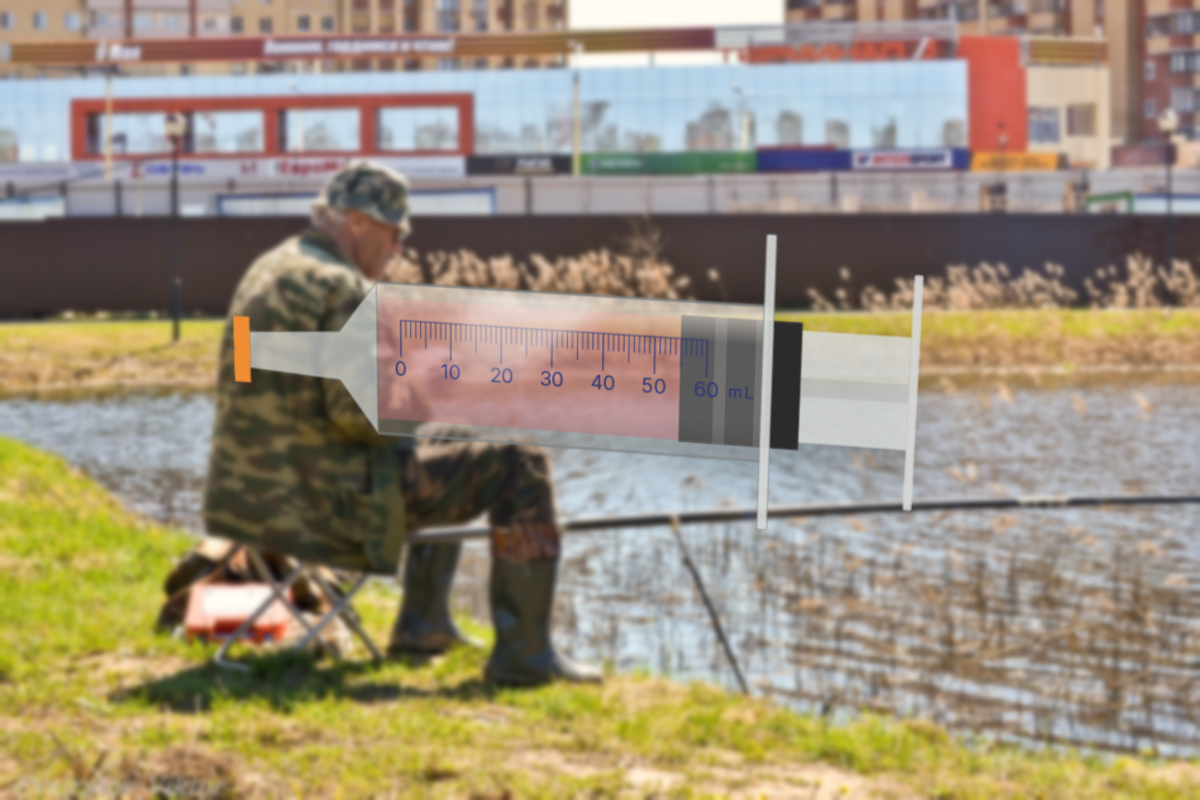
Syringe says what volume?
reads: 55 mL
